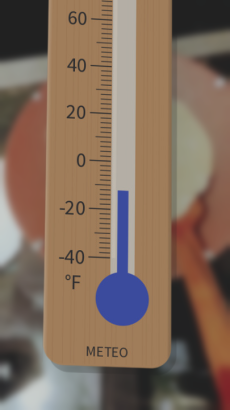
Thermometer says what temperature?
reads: -12 °F
